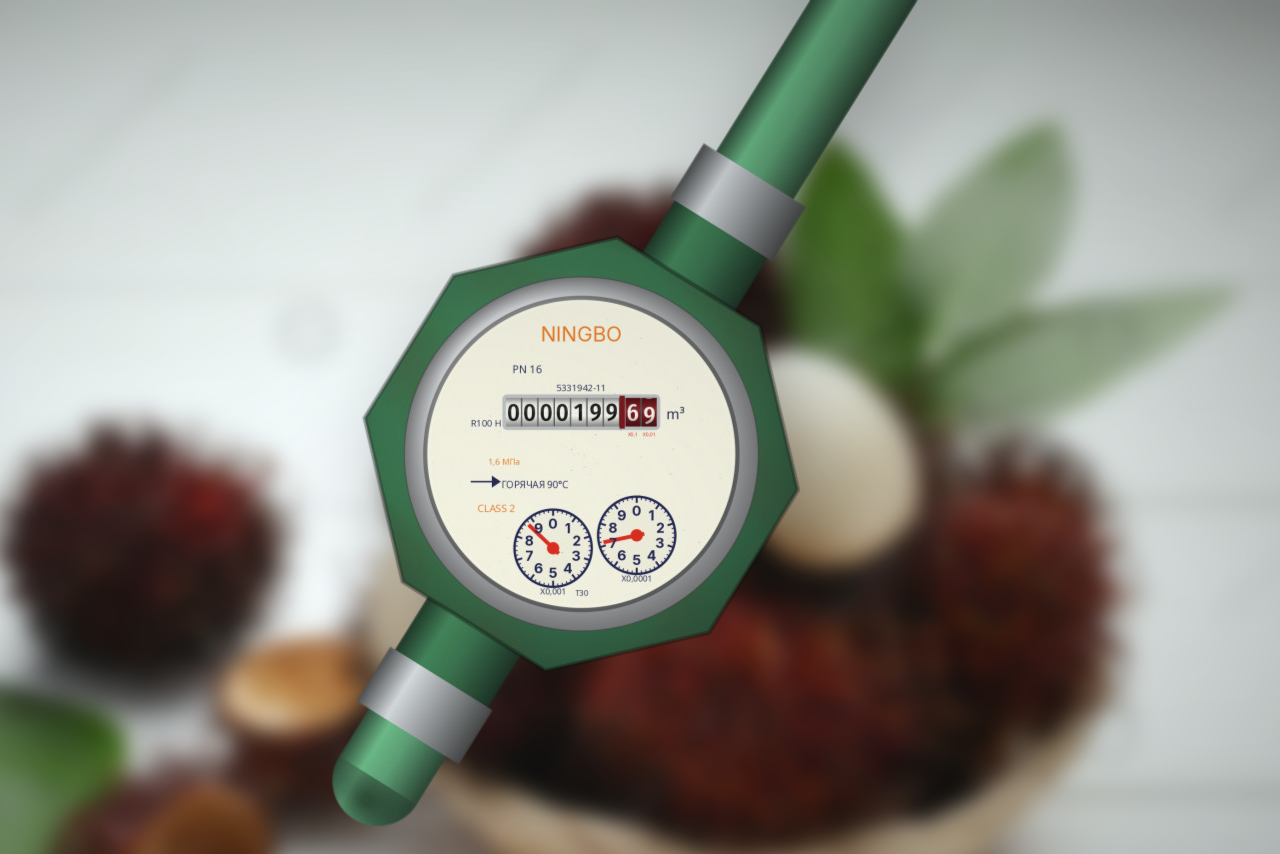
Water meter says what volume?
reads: 199.6887 m³
